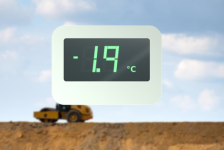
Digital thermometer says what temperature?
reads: -1.9 °C
